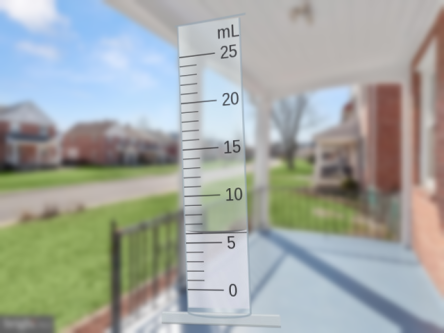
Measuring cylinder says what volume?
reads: 6 mL
